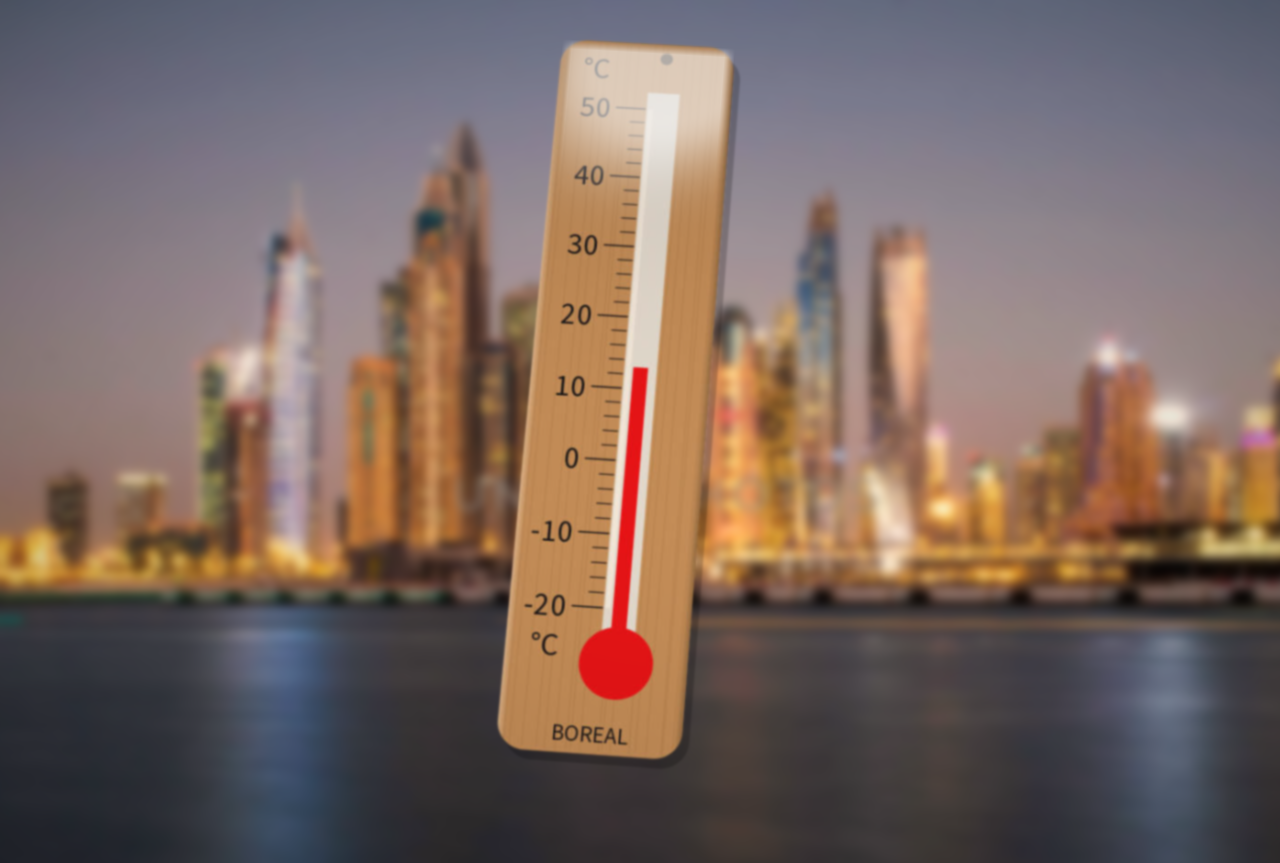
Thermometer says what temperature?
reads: 13 °C
